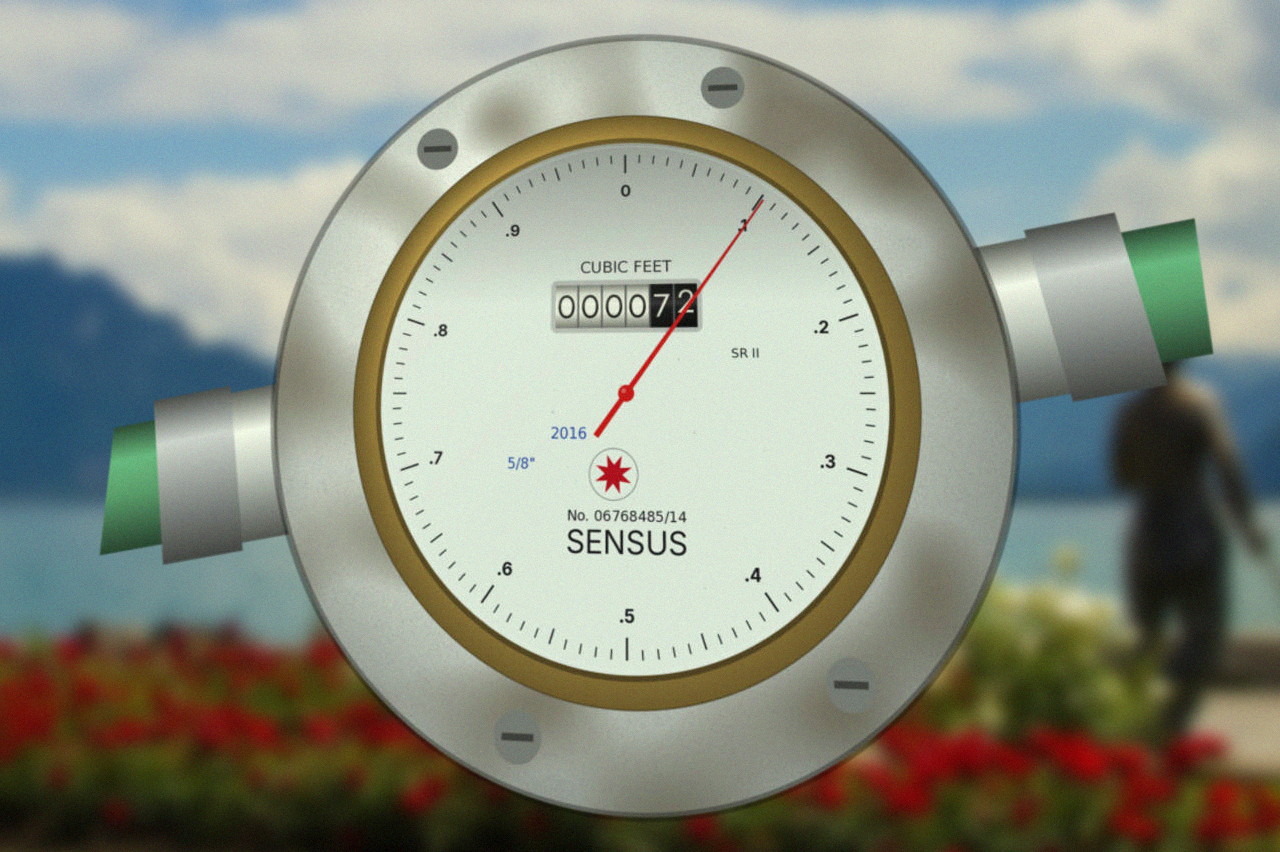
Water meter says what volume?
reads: 72.10 ft³
